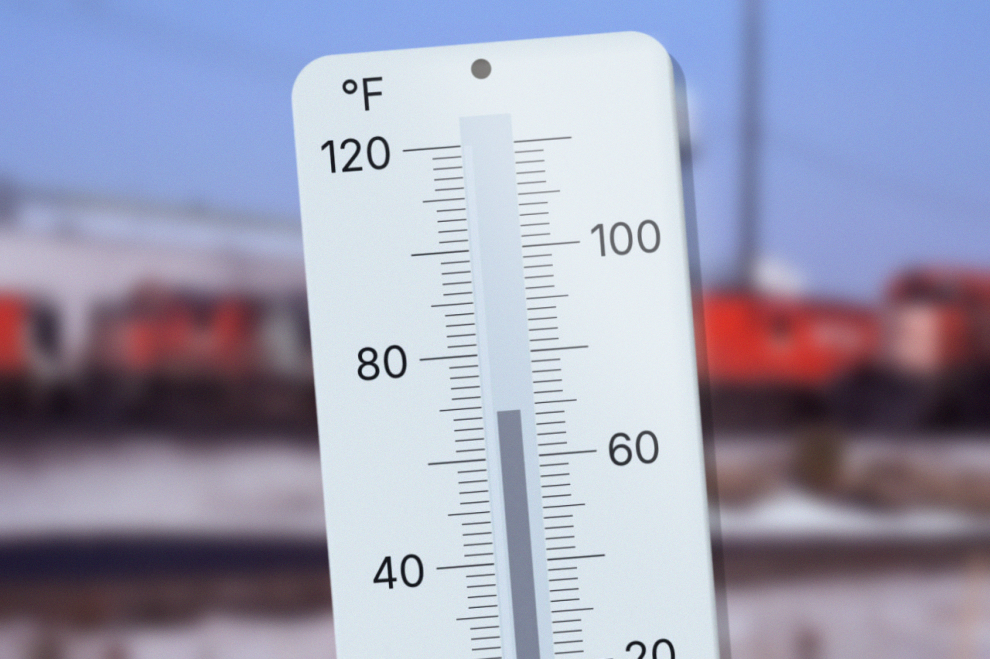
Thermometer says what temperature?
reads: 69 °F
